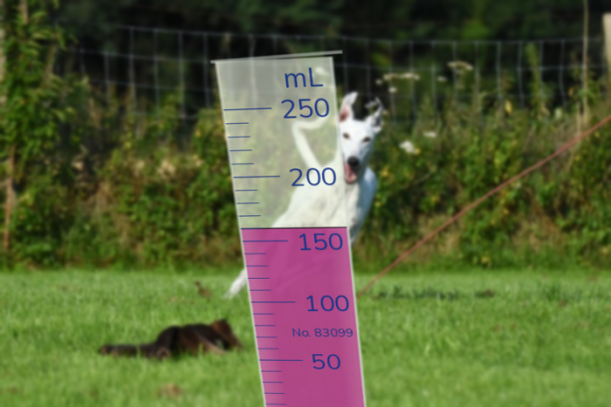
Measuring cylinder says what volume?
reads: 160 mL
